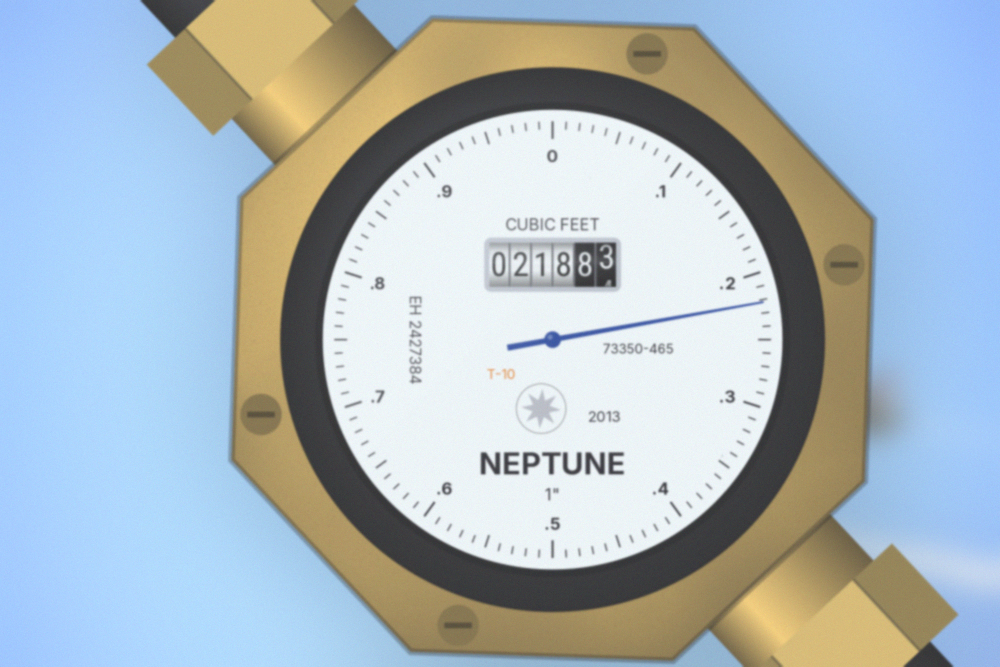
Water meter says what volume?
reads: 21883.22 ft³
